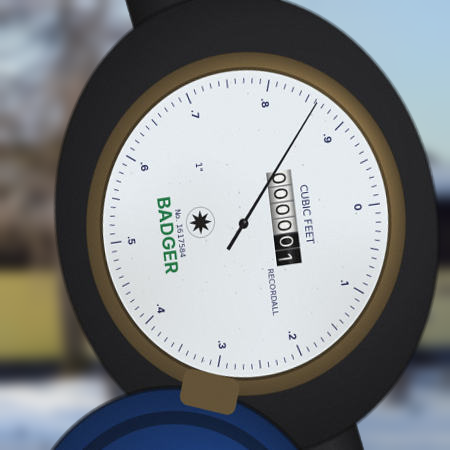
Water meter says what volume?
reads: 0.86 ft³
